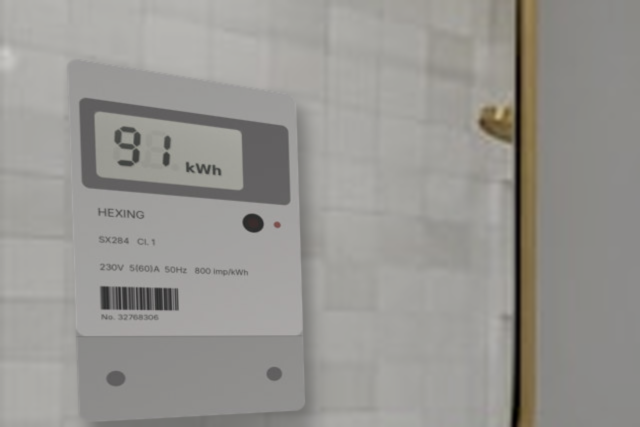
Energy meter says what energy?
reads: 91 kWh
